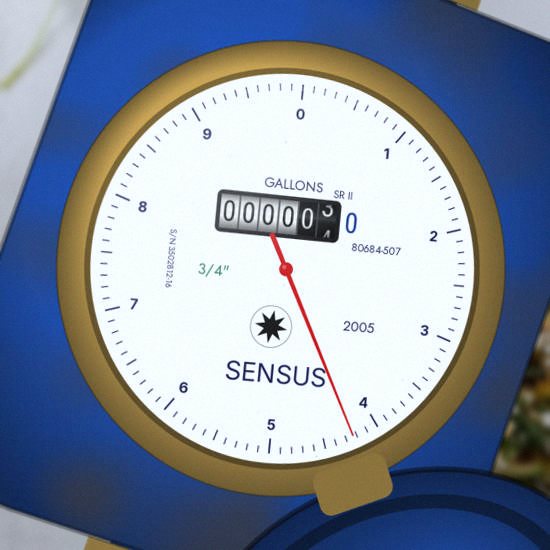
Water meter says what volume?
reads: 34.2 gal
